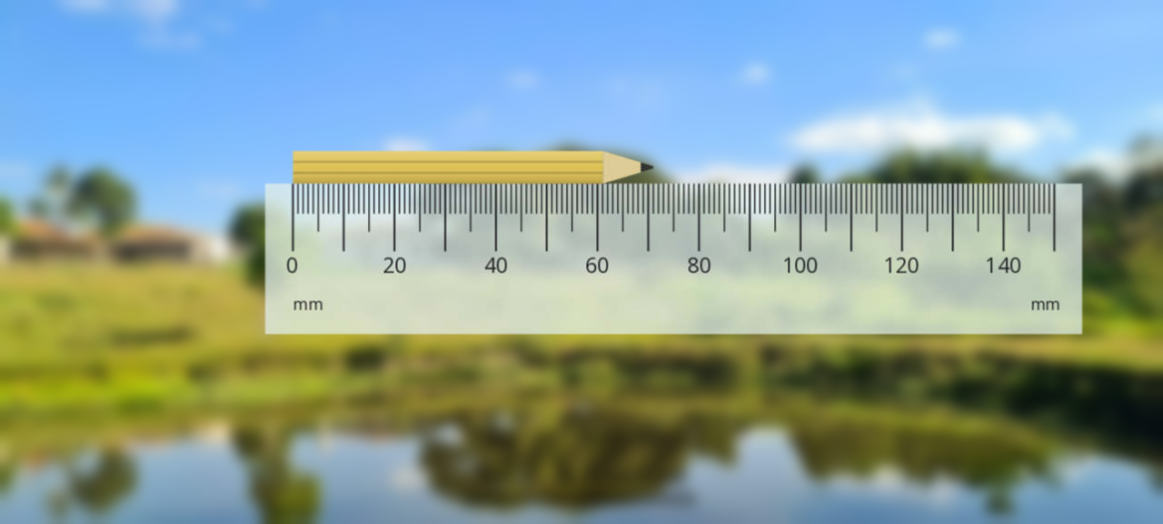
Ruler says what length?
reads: 71 mm
